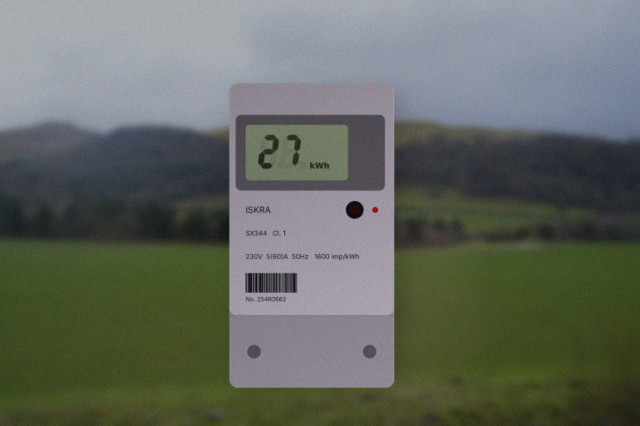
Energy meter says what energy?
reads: 27 kWh
